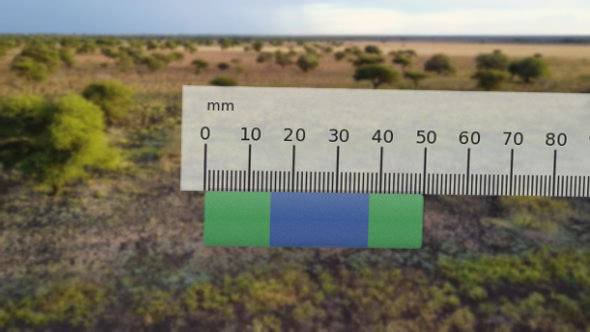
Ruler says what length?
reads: 50 mm
